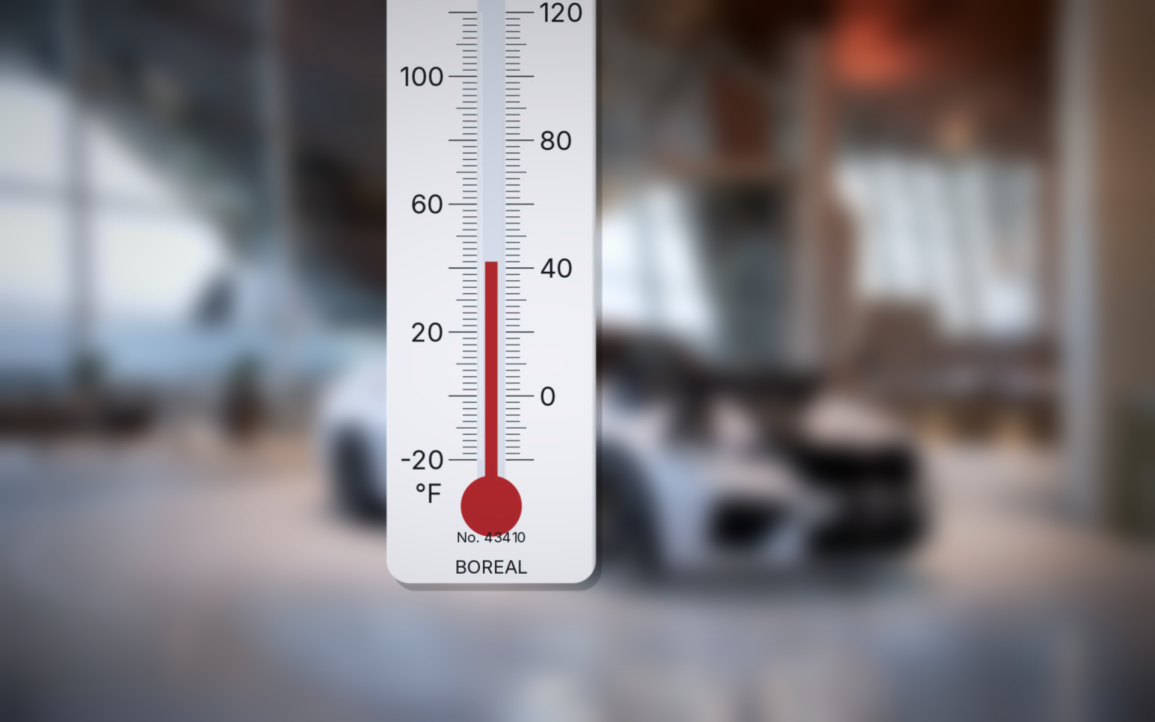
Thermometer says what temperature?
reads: 42 °F
